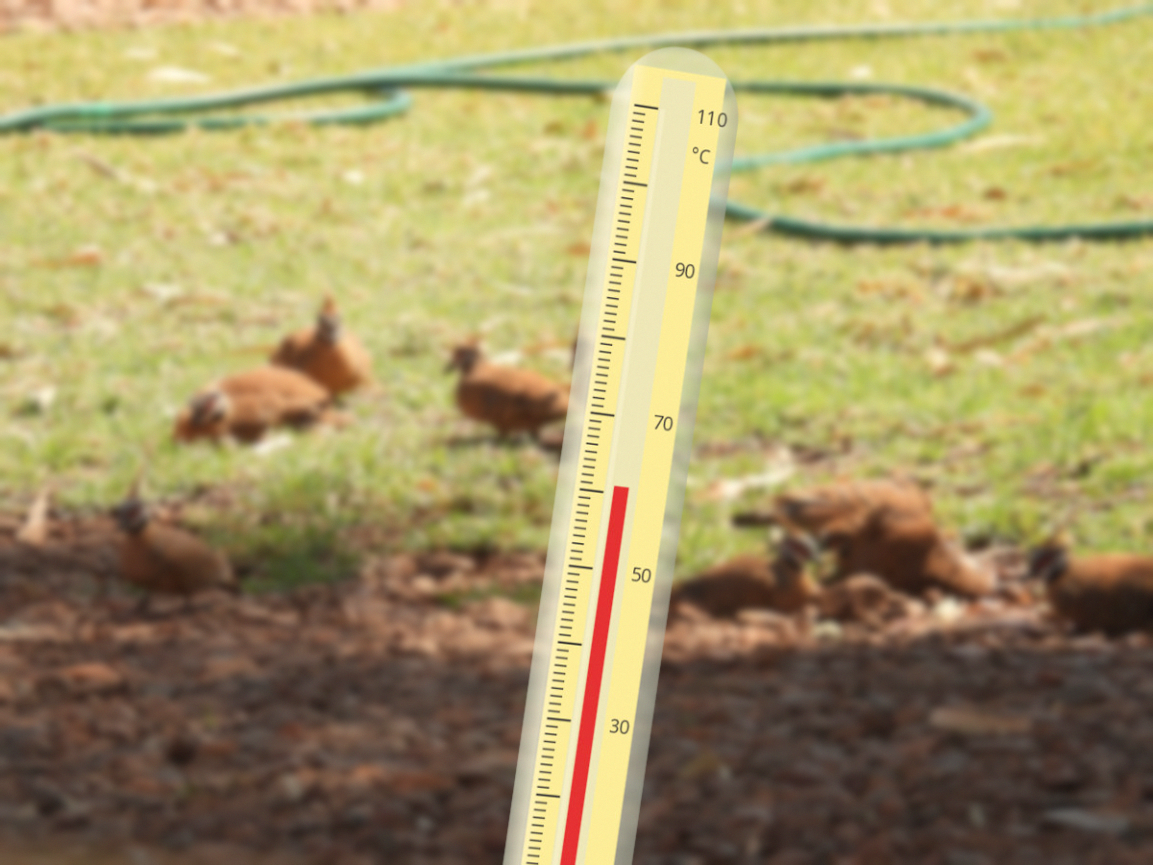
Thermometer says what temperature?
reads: 61 °C
